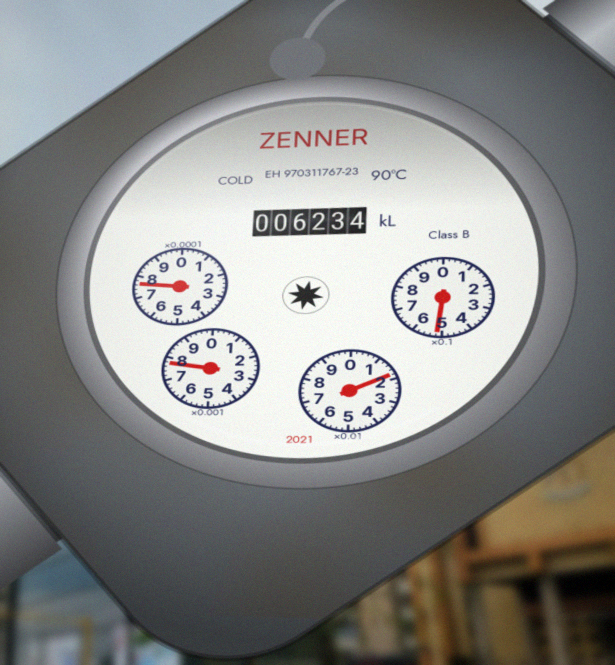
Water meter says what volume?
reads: 6234.5177 kL
